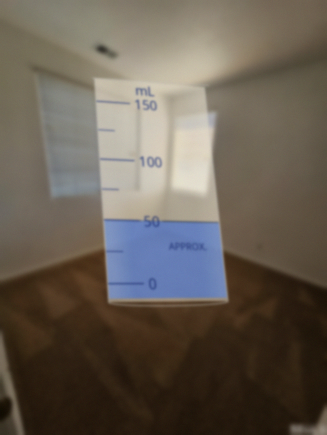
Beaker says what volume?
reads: 50 mL
